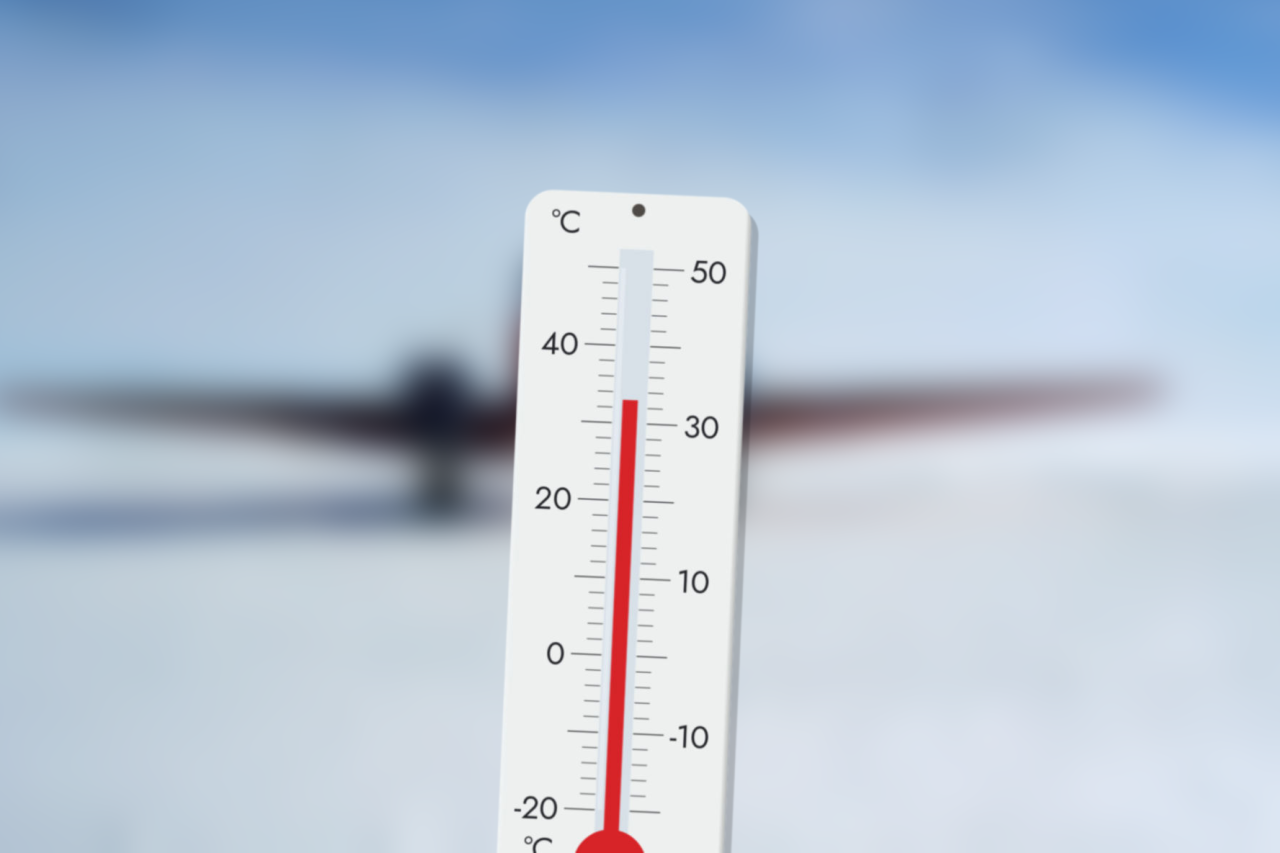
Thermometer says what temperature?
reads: 33 °C
